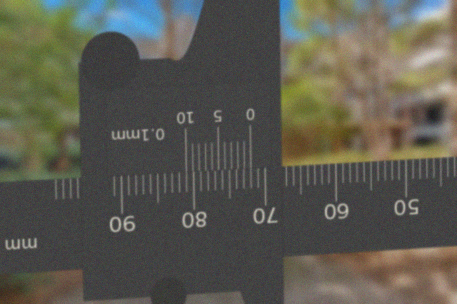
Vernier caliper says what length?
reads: 72.0 mm
